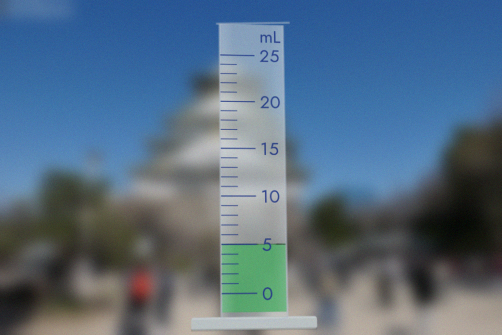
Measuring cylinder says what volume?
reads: 5 mL
